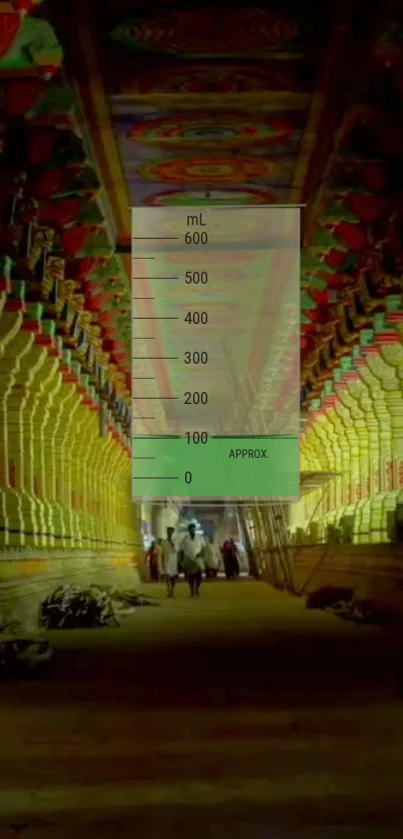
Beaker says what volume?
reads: 100 mL
